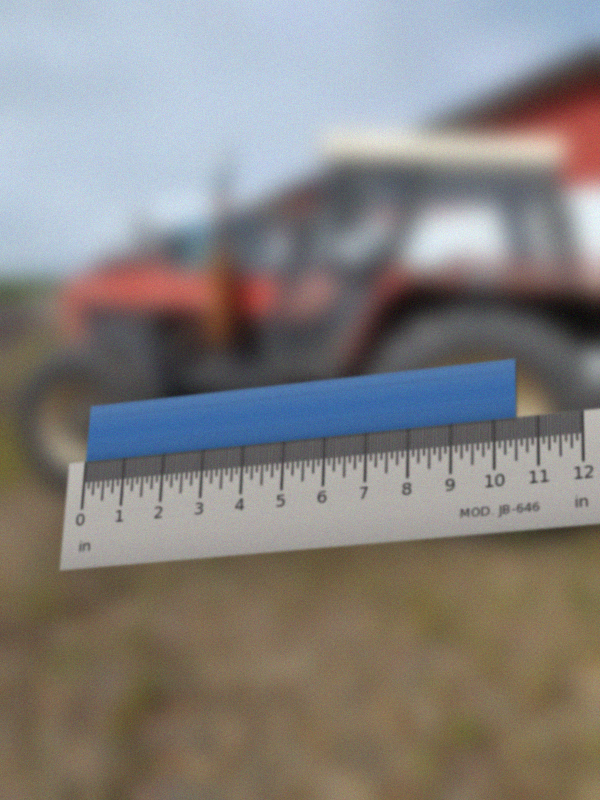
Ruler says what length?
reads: 10.5 in
